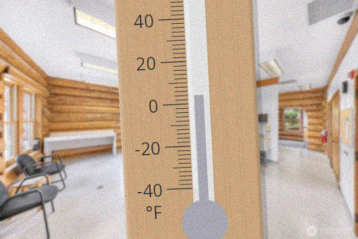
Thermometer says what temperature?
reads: 4 °F
